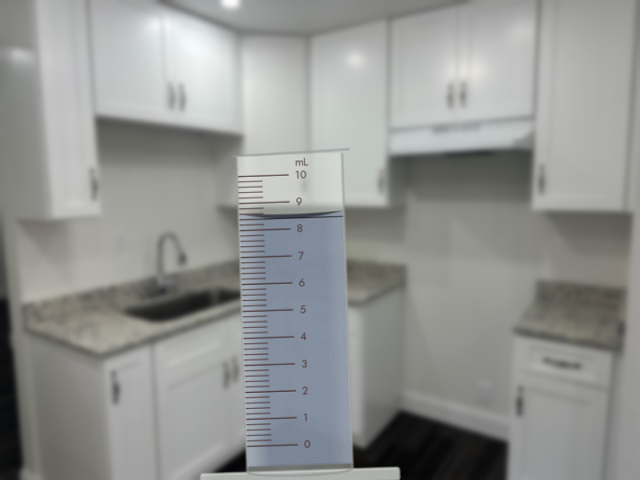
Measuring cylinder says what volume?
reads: 8.4 mL
